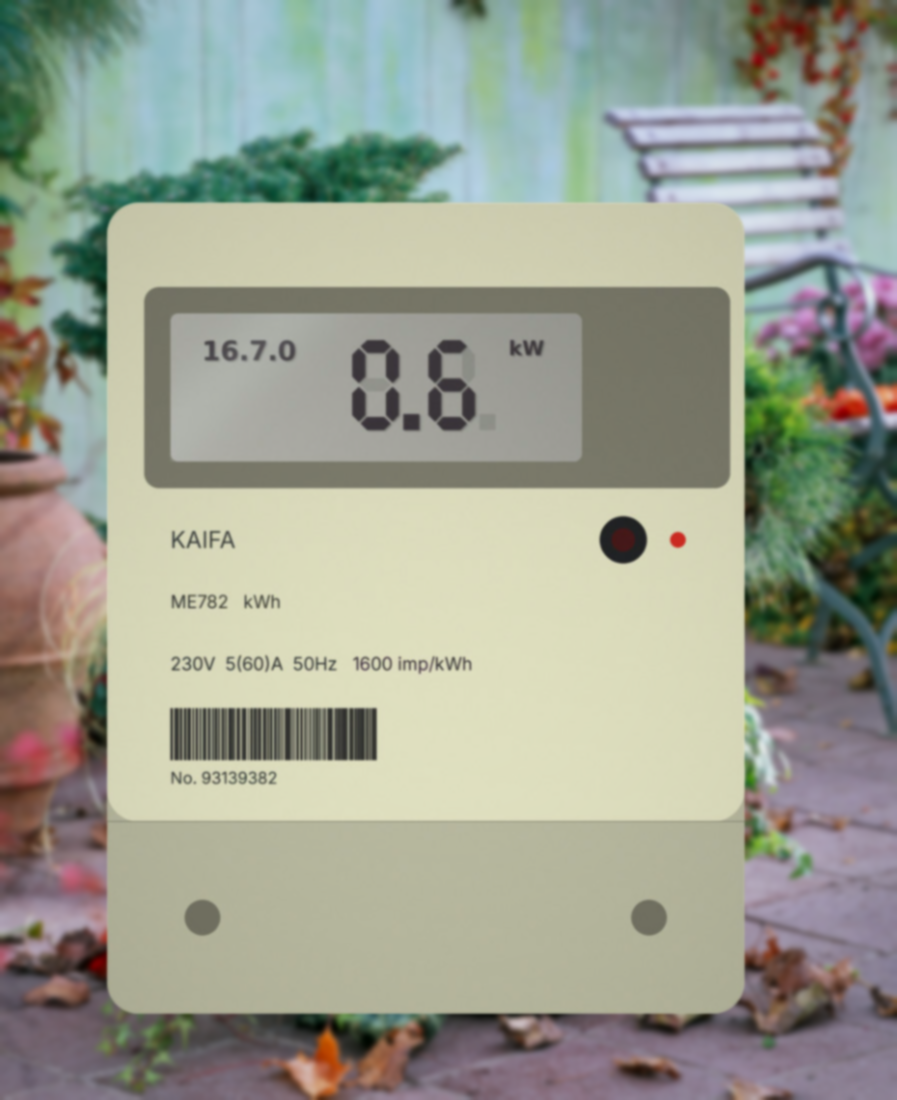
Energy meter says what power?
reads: 0.6 kW
